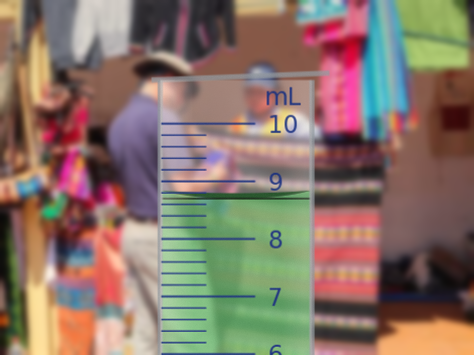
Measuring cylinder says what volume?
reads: 8.7 mL
